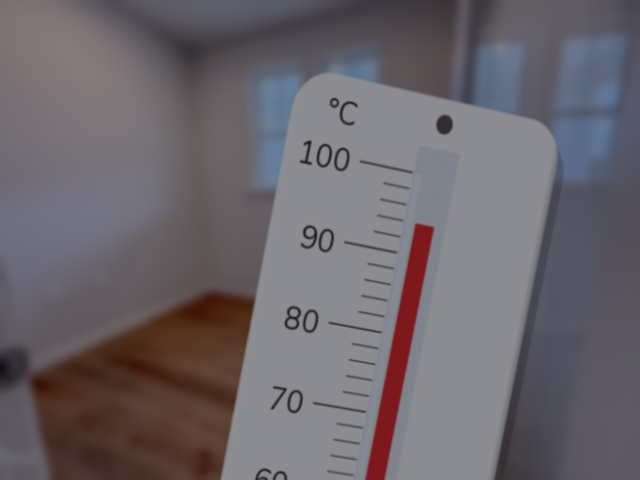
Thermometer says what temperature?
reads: 94 °C
